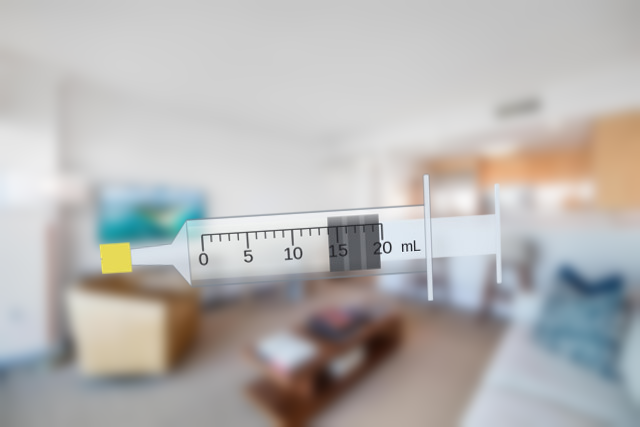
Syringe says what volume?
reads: 14 mL
